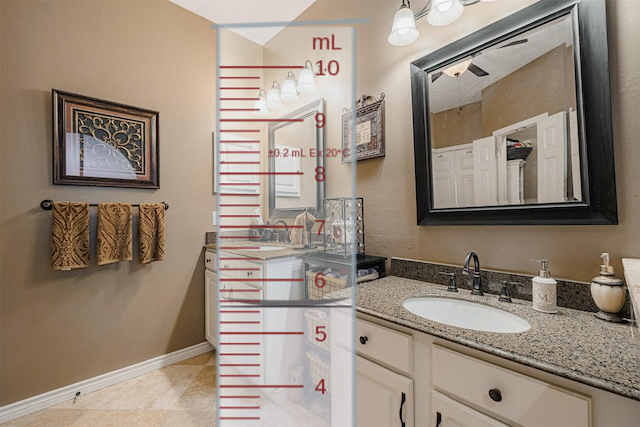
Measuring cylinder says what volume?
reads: 5.5 mL
